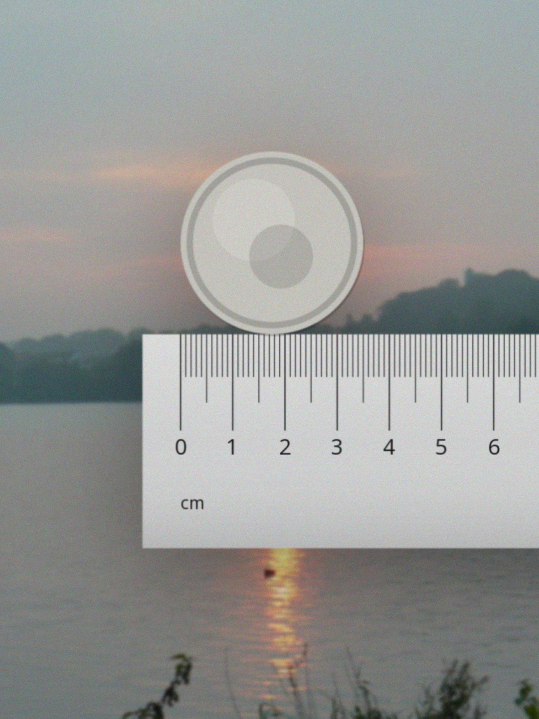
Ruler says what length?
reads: 3.5 cm
